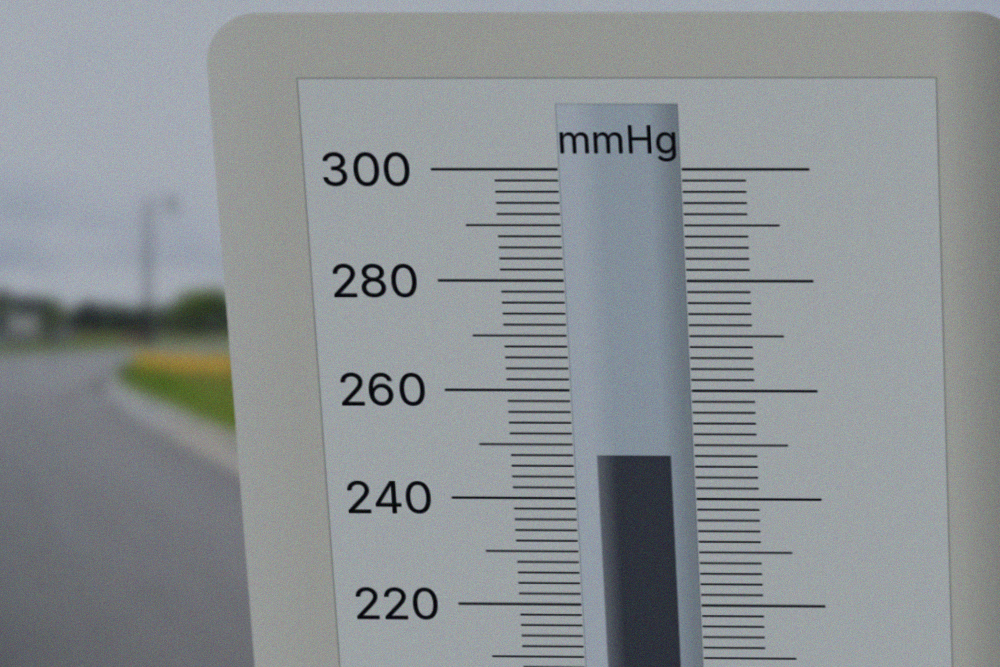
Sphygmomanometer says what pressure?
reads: 248 mmHg
